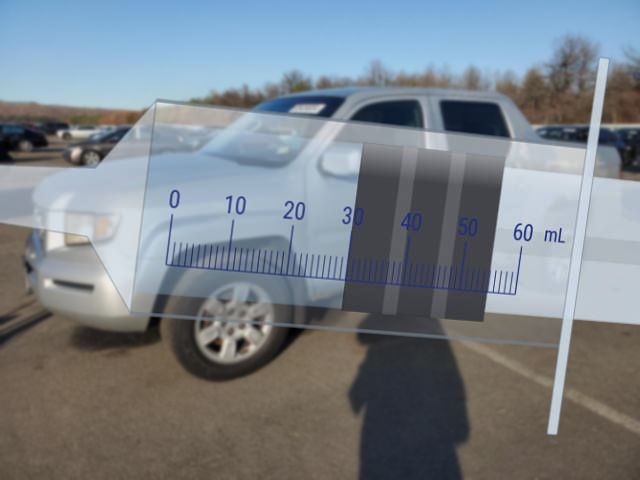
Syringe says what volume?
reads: 30 mL
